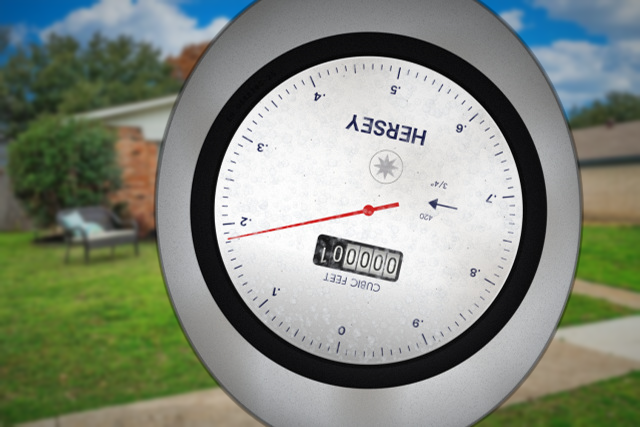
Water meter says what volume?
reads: 1.18 ft³
